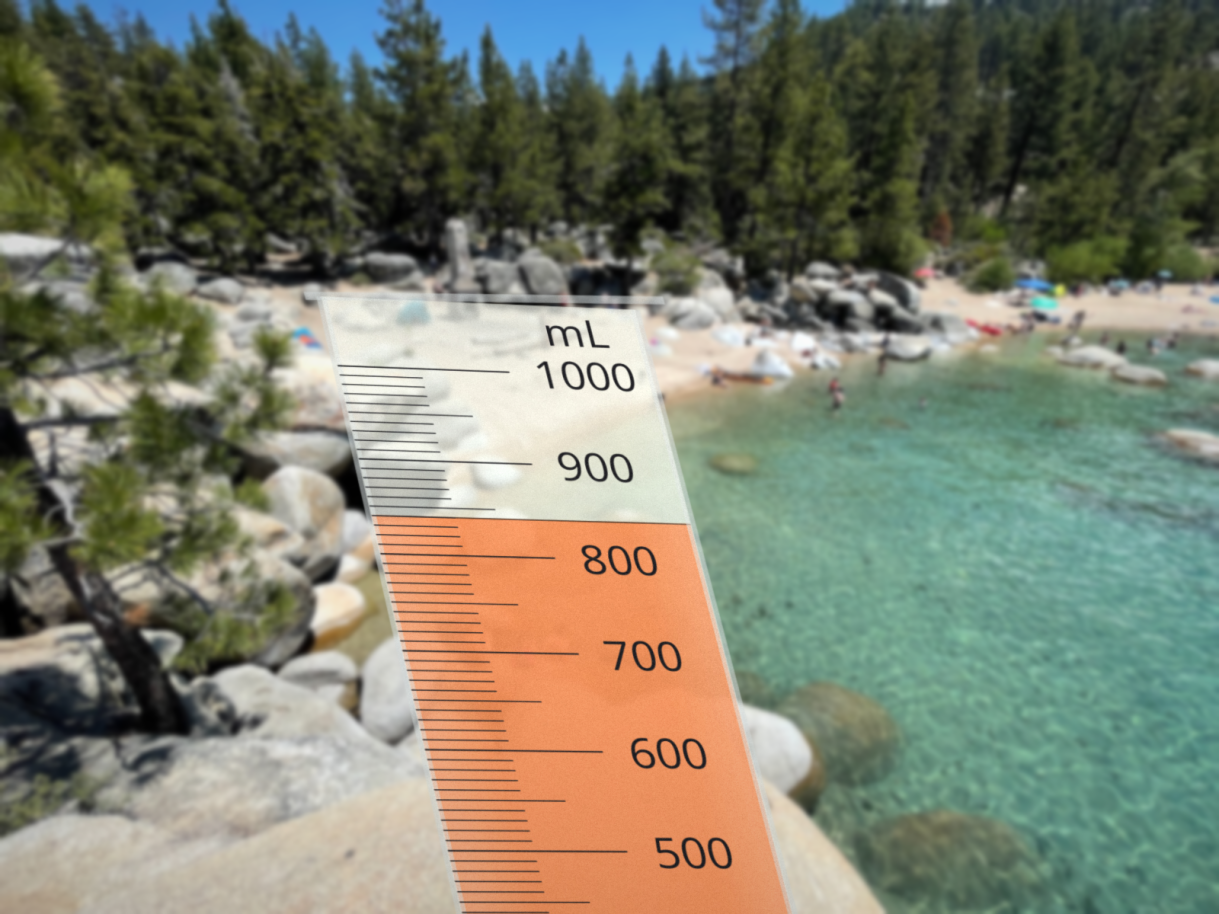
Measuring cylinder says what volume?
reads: 840 mL
